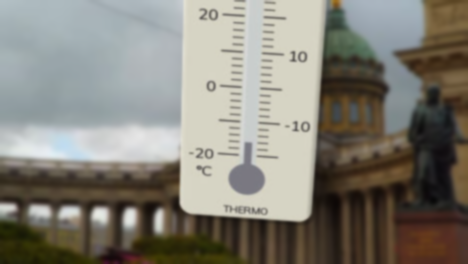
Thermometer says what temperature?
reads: -16 °C
